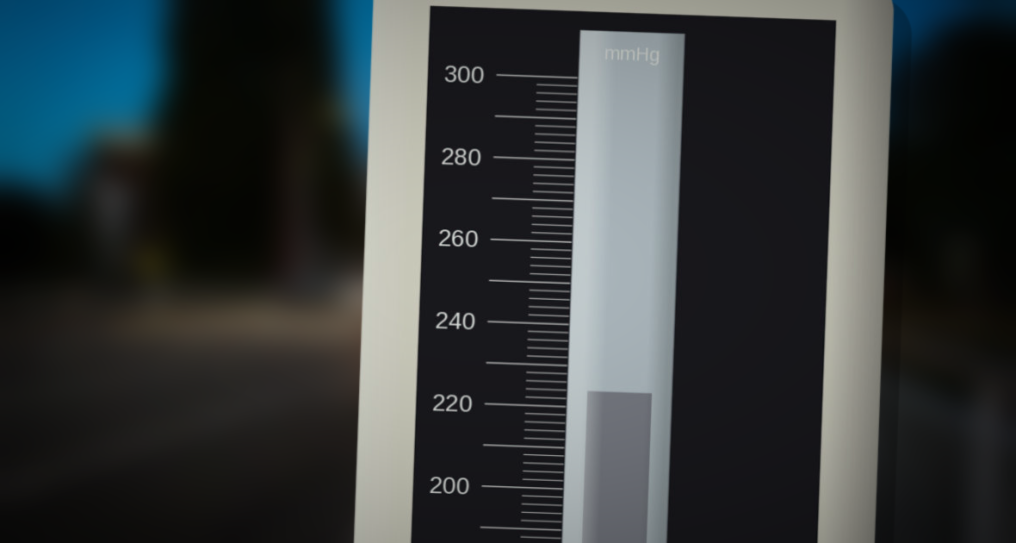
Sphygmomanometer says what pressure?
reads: 224 mmHg
